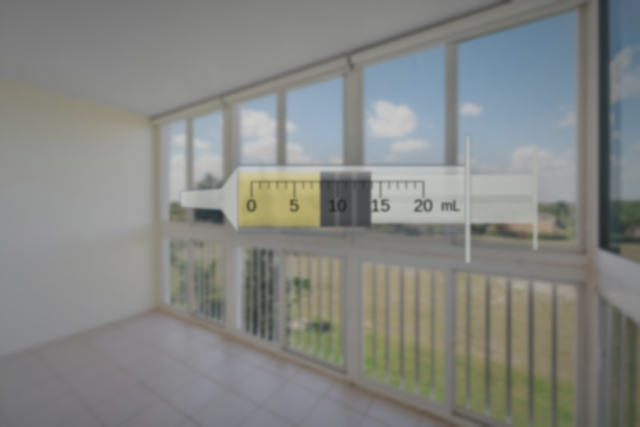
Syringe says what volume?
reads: 8 mL
